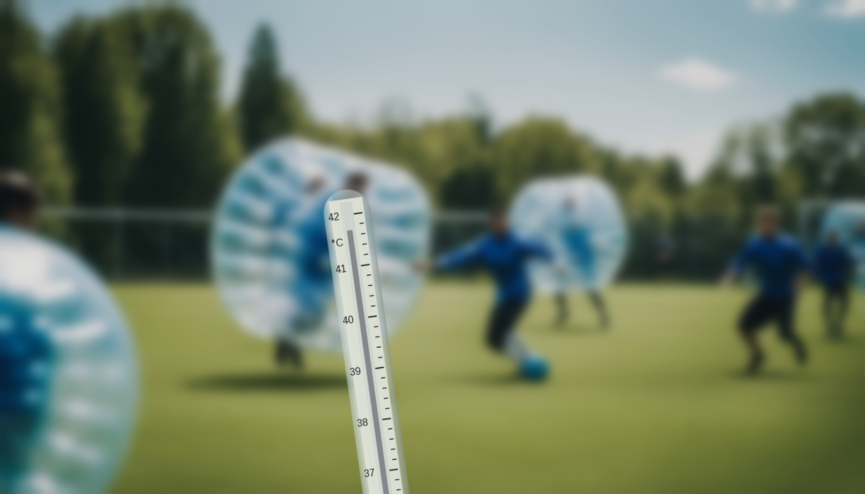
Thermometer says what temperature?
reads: 41.7 °C
